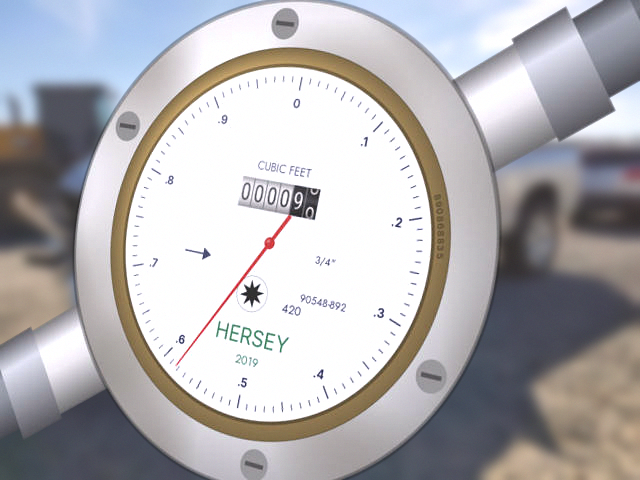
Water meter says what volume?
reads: 98.58 ft³
